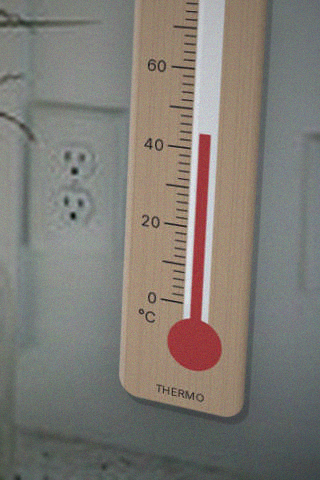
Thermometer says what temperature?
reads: 44 °C
